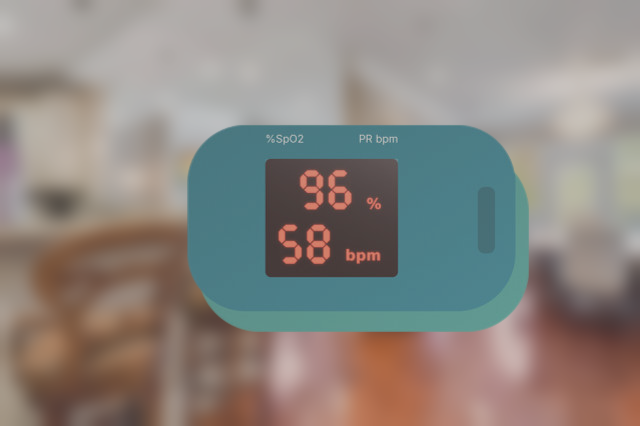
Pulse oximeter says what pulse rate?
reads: 58 bpm
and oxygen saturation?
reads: 96 %
